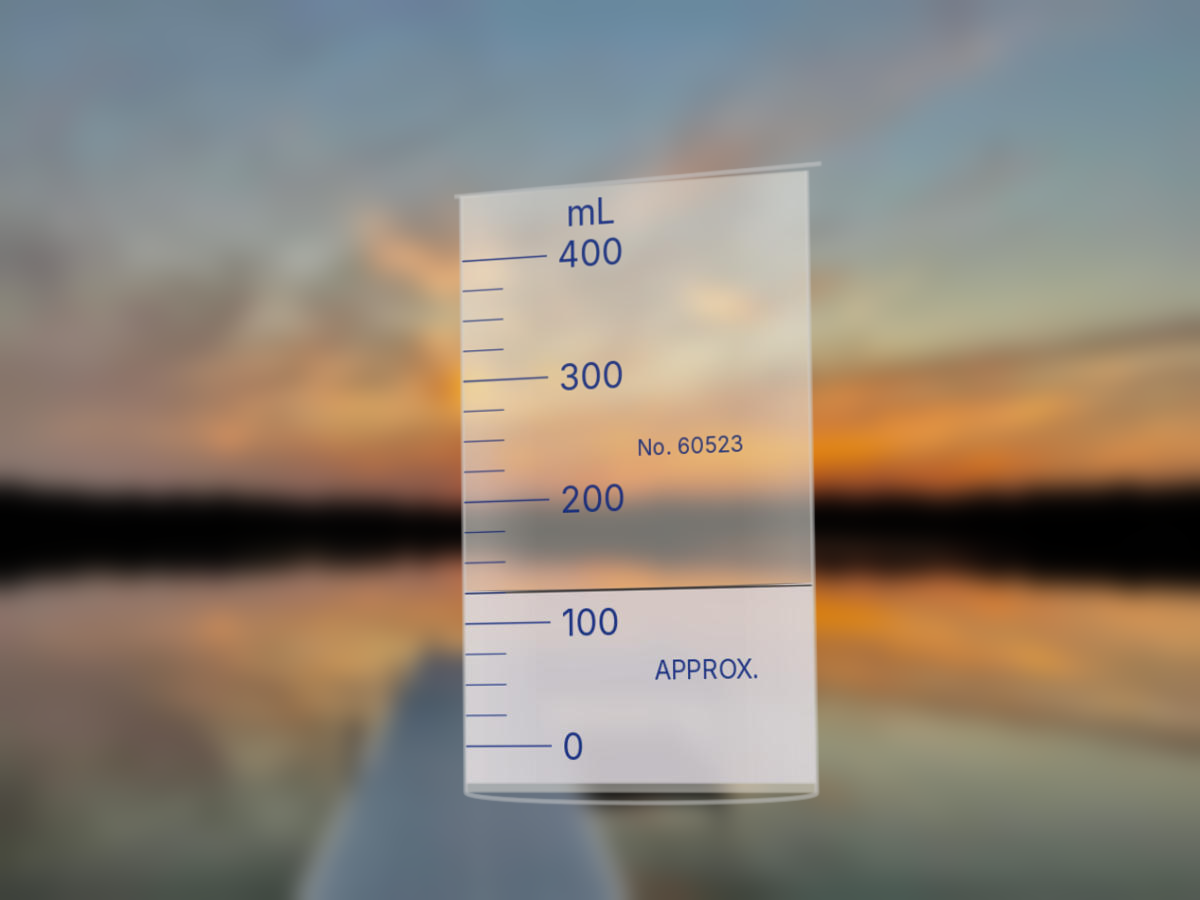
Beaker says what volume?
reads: 125 mL
